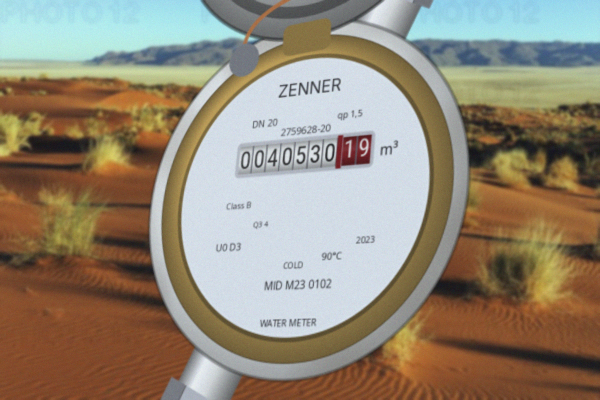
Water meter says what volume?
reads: 40530.19 m³
